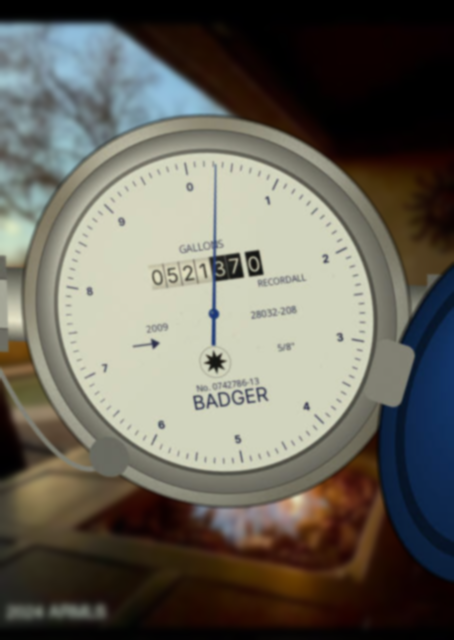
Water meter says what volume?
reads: 521370.3 gal
